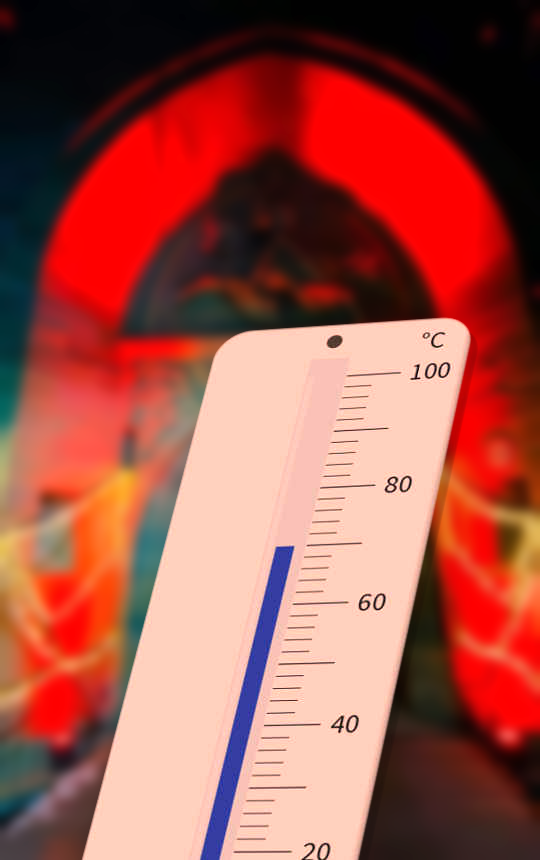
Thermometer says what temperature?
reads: 70 °C
